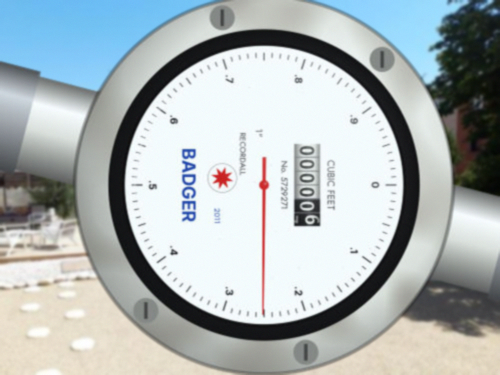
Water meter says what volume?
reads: 6.25 ft³
